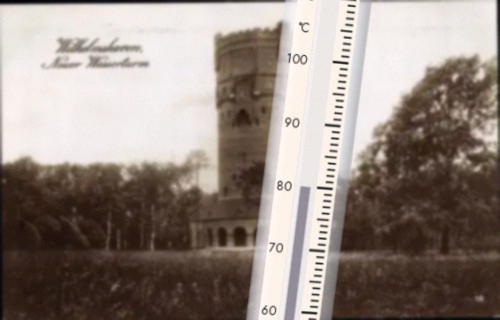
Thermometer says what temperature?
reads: 80 °C
